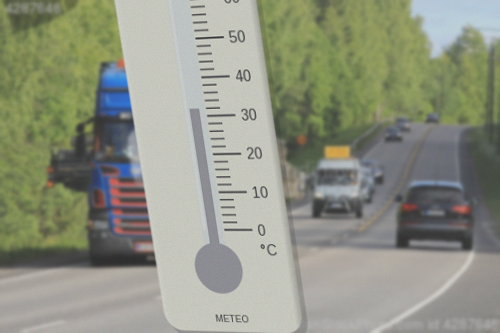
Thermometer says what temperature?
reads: 32 °C
